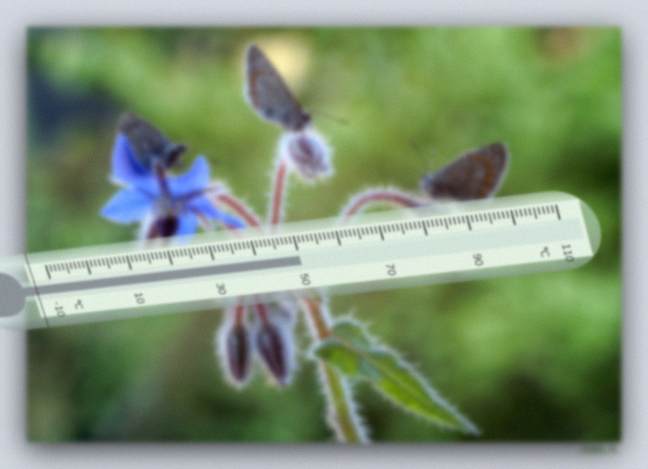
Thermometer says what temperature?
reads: 50 °C
